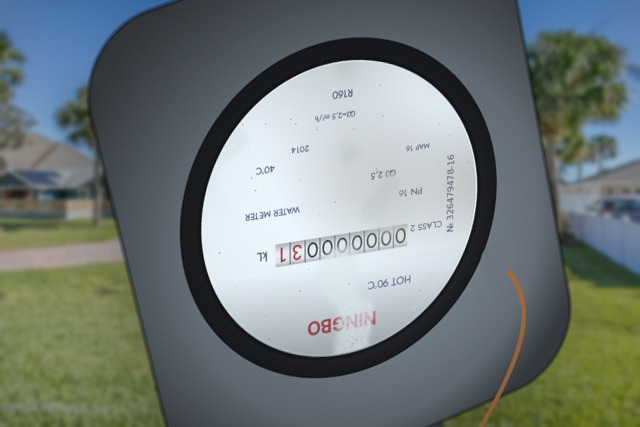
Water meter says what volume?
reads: 0.31 kL
